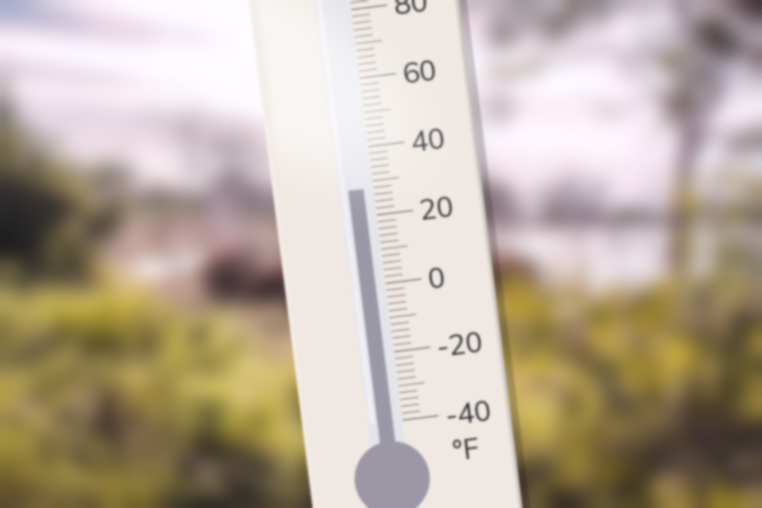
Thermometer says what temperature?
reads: 28 °F
